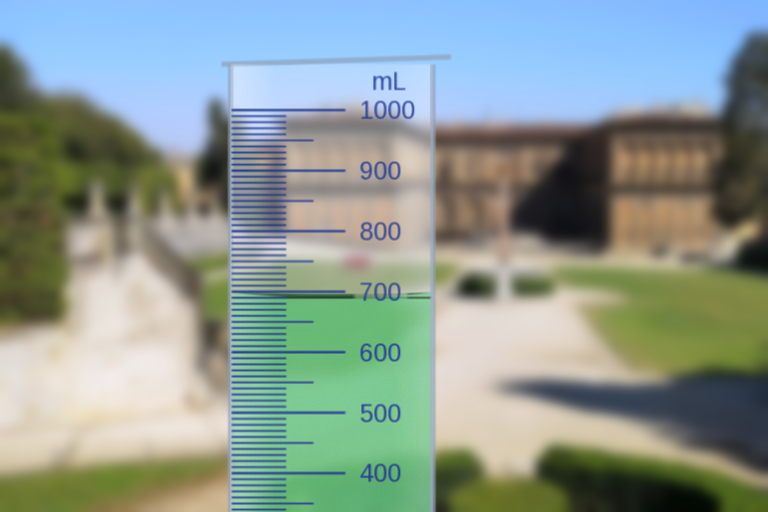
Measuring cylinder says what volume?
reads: 690 mL
